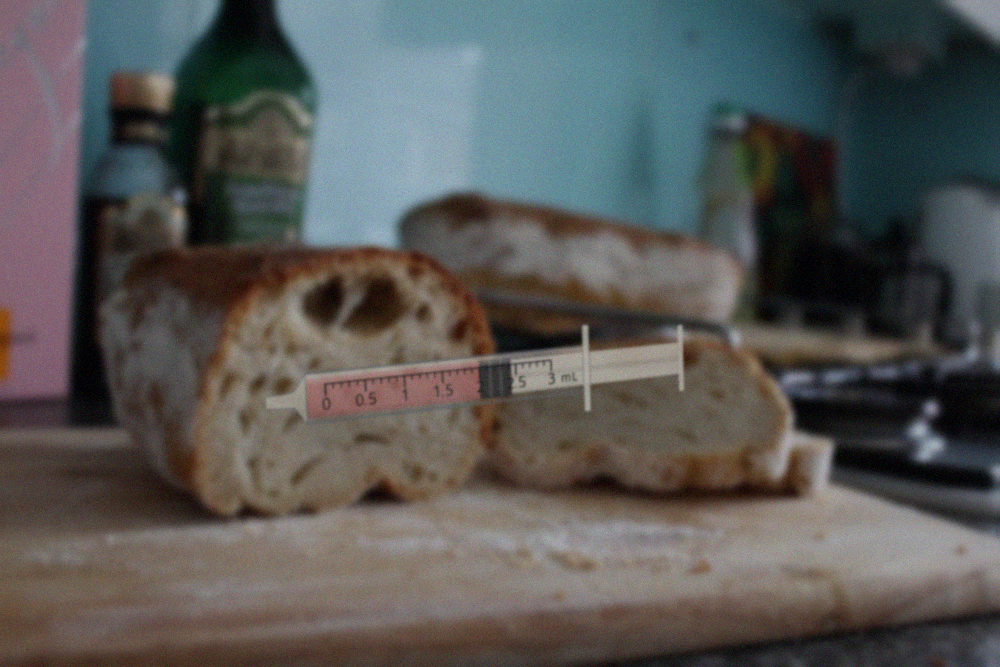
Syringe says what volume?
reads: 2 mL
